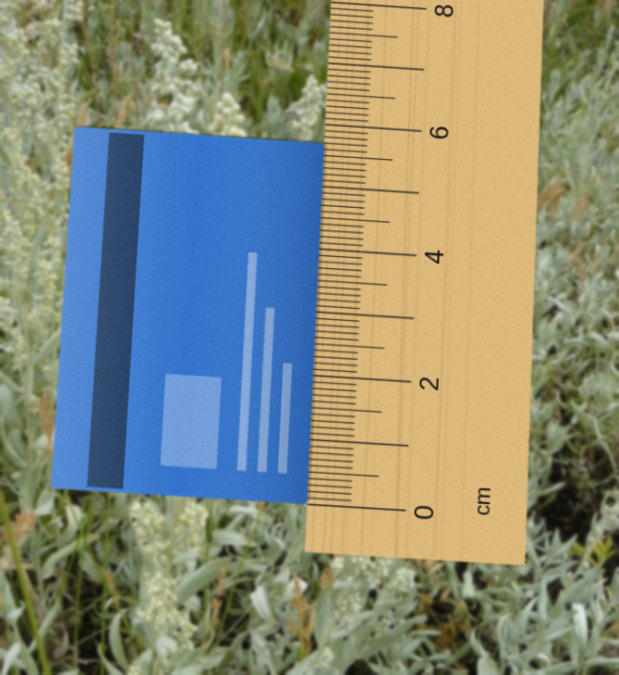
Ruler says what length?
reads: 5.7 cm
